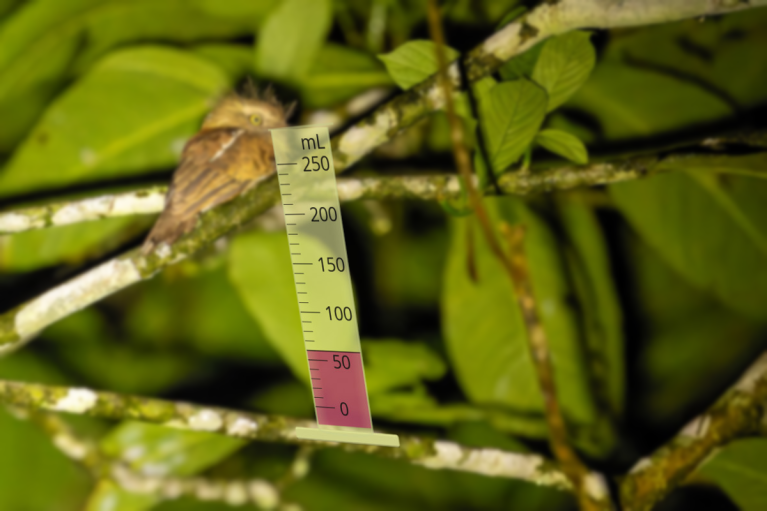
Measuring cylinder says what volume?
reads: 60 mL
